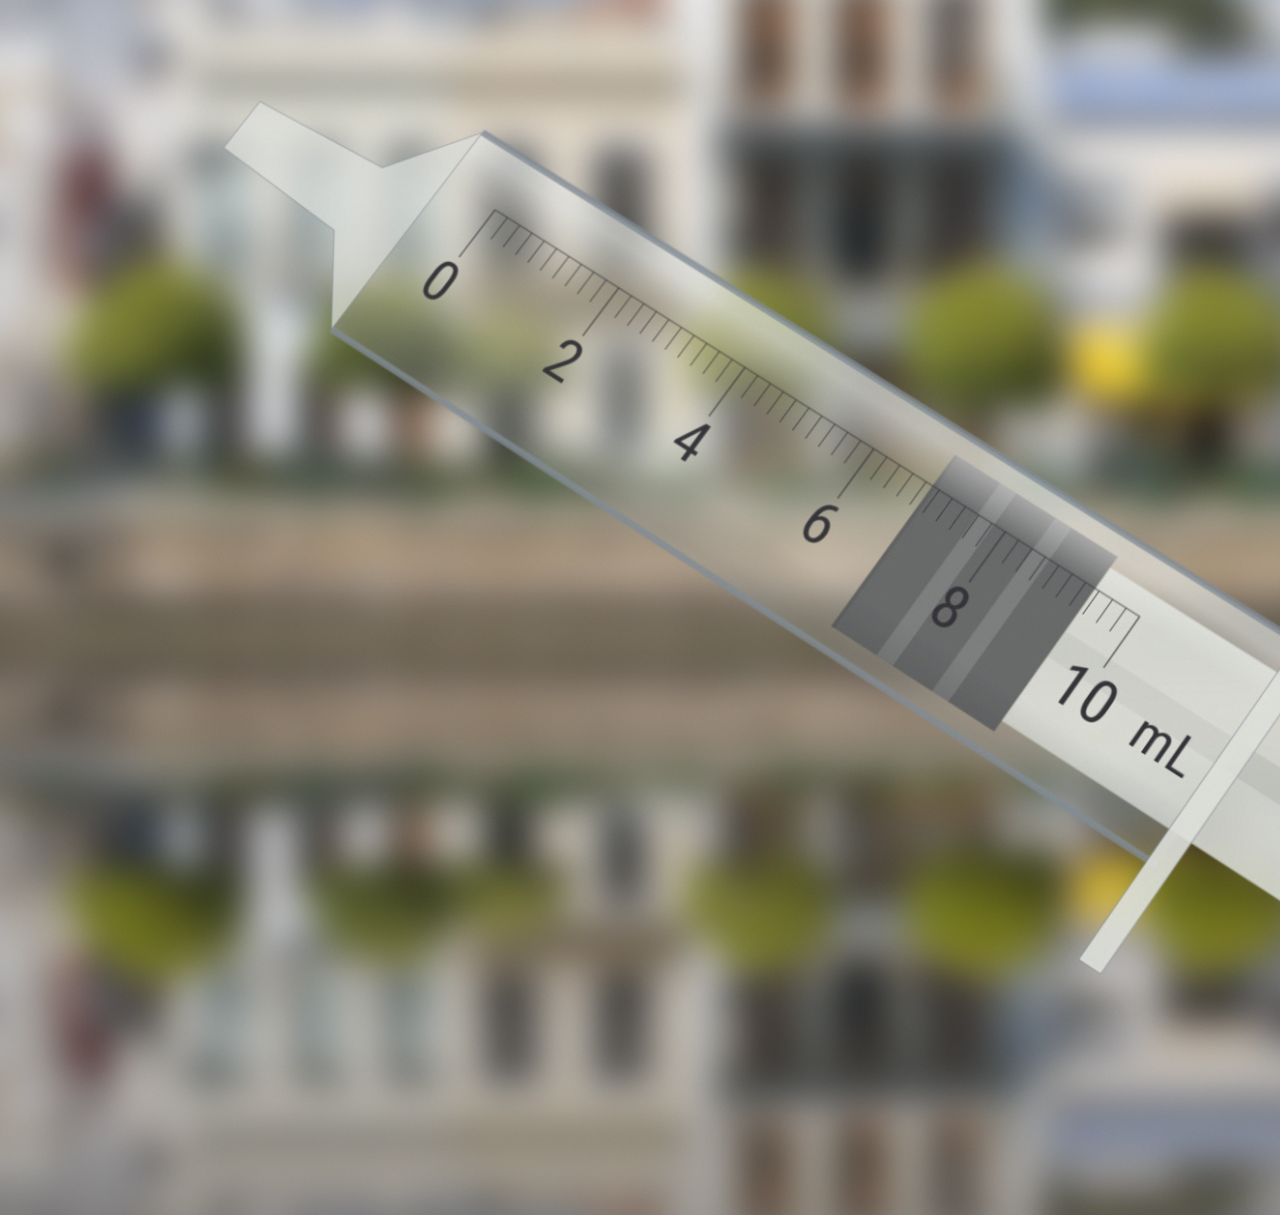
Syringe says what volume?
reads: 6.9 mL
